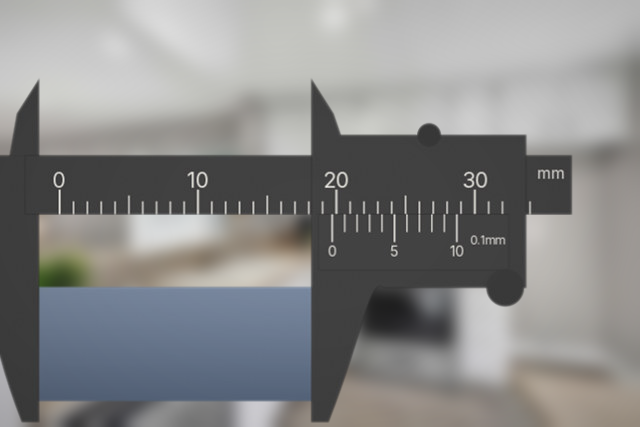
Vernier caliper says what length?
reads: 19.7 mm
